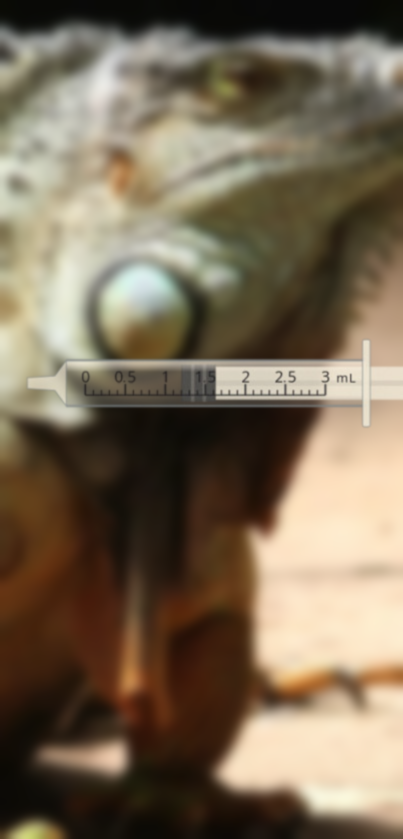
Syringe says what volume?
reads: 1.2 mL
